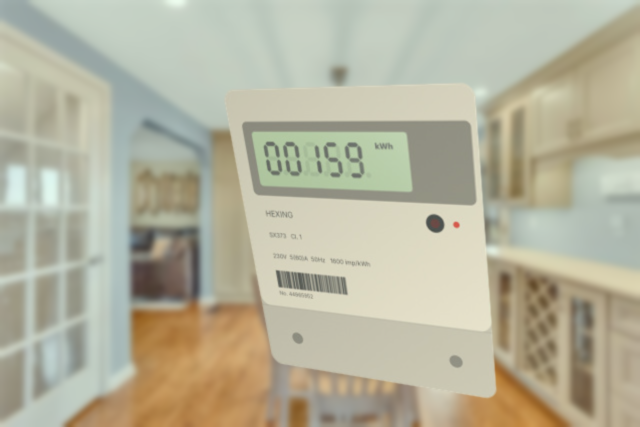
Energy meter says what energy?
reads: 159 kWh
